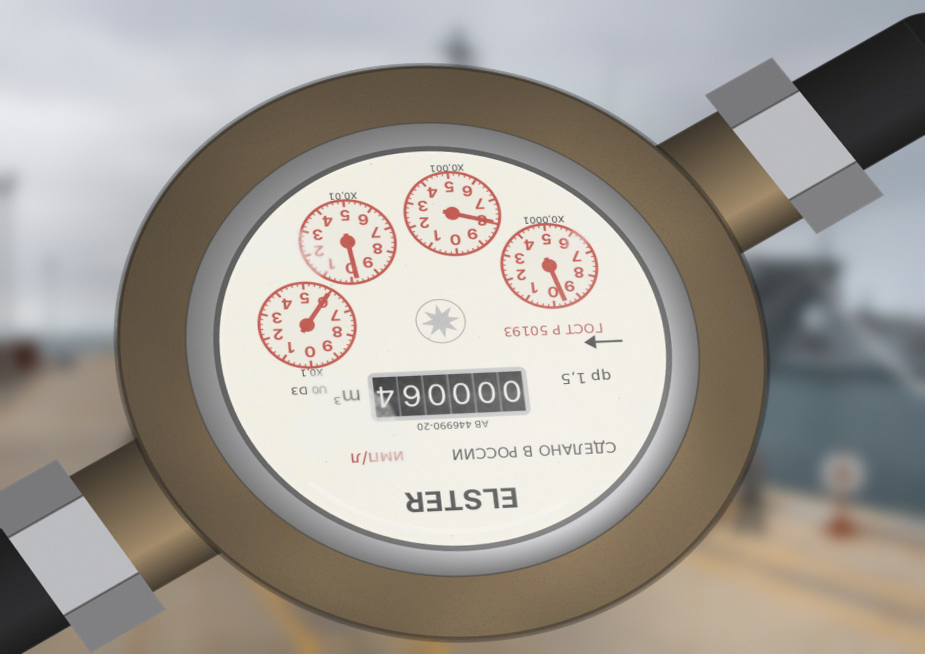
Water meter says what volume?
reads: 64.5979 m³
